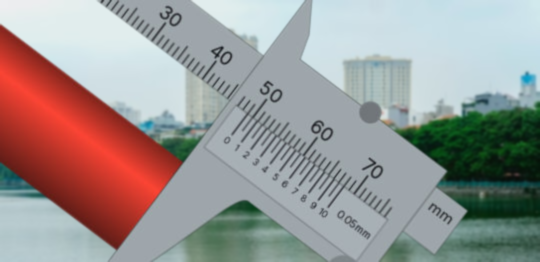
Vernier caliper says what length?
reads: 49.0 mm
